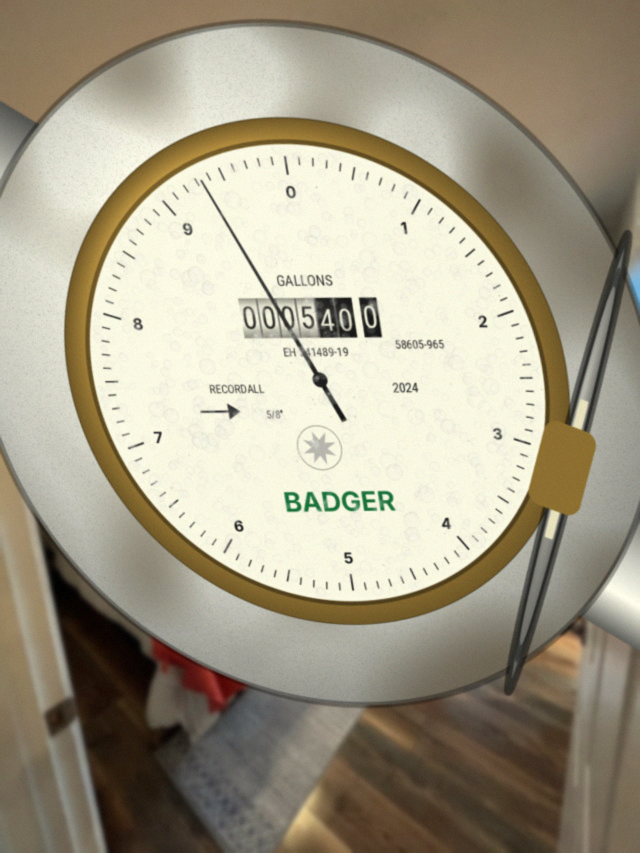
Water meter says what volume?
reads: 5399.3 gal
